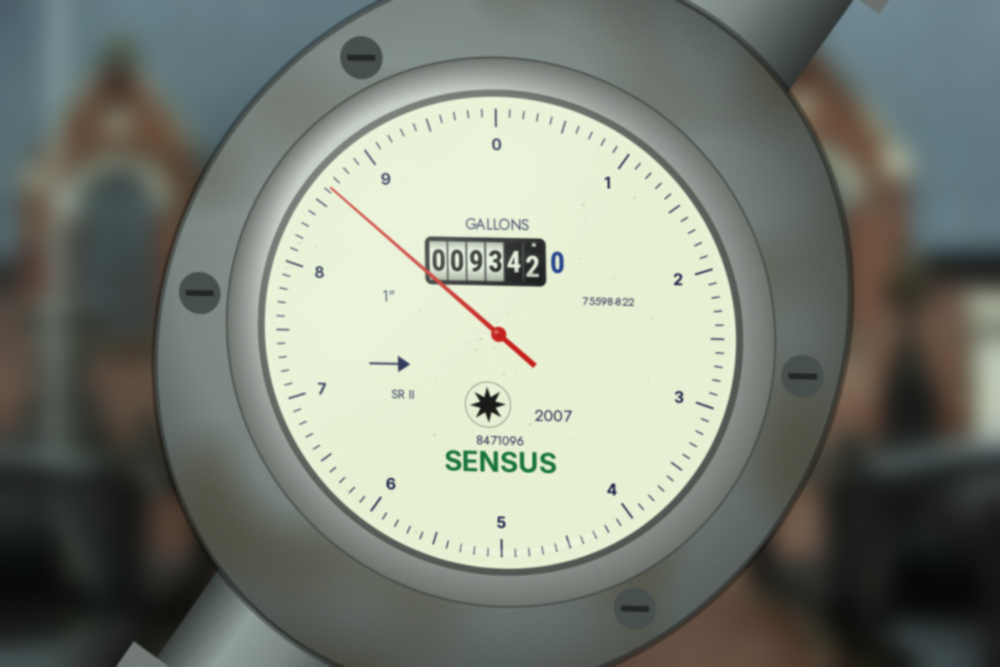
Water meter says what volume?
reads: 93418.6 gal
